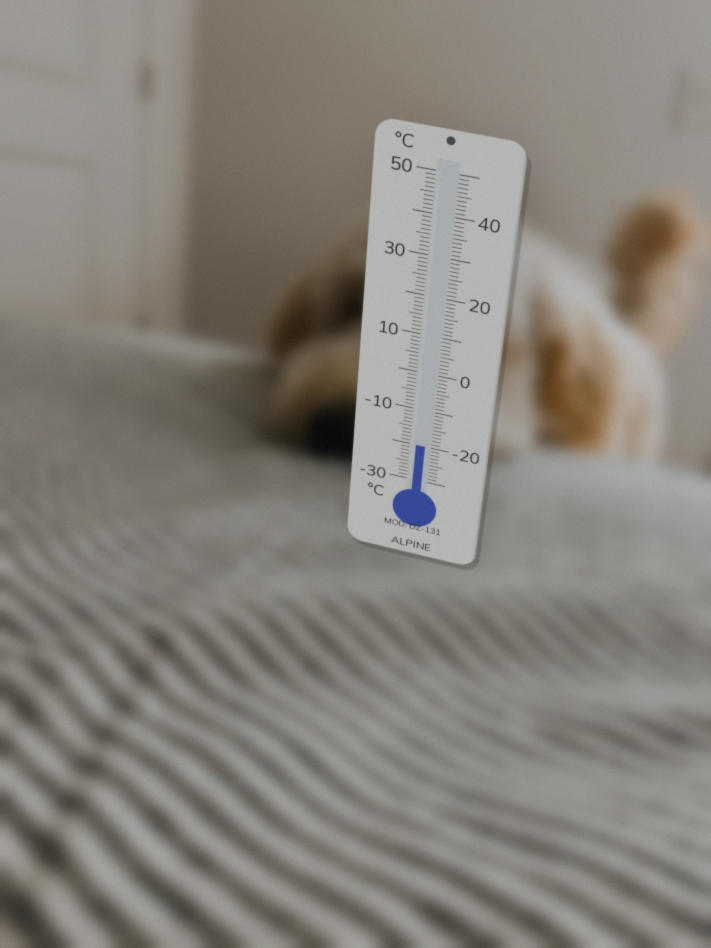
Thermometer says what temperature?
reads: -20 °C
